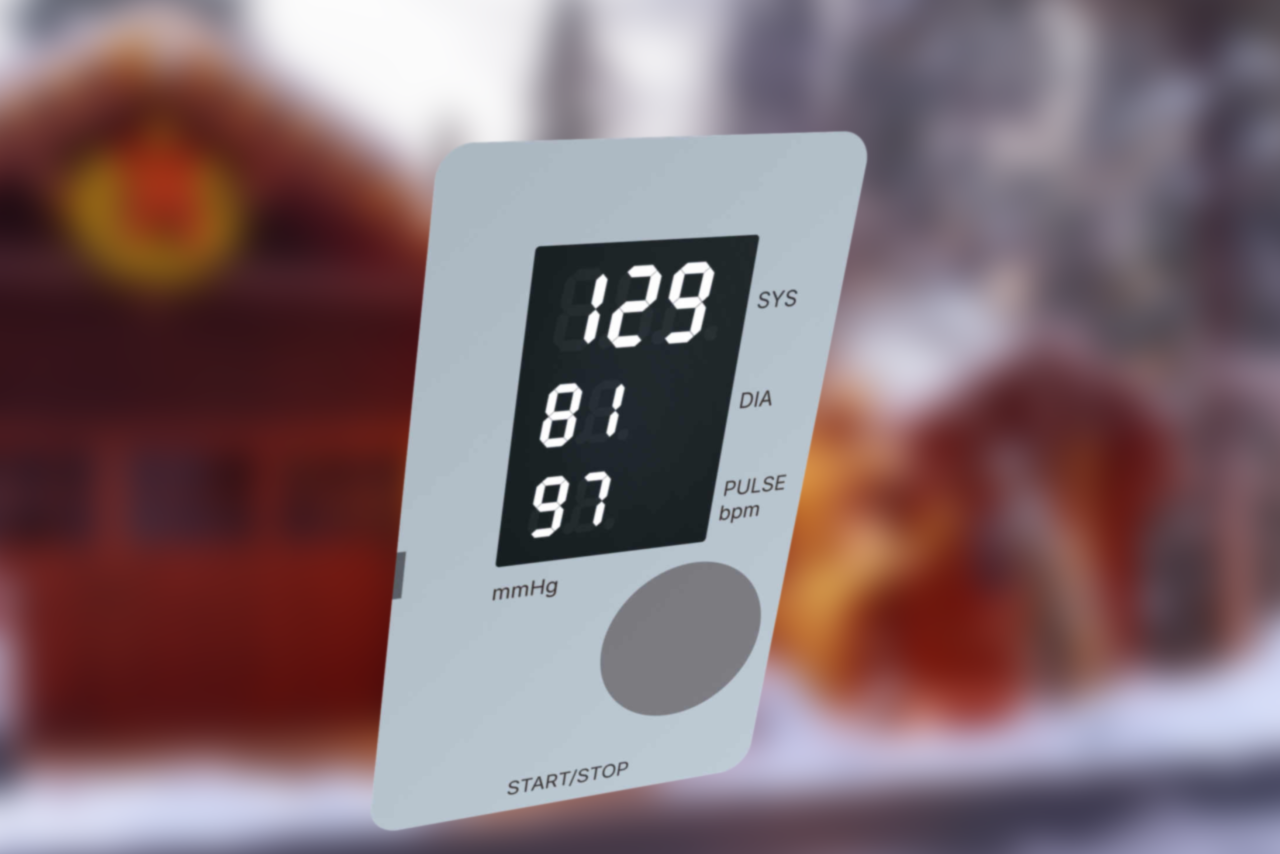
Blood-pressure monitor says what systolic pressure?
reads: 129 mmHg
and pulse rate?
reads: 97 bpm
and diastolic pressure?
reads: 81 mmHg
